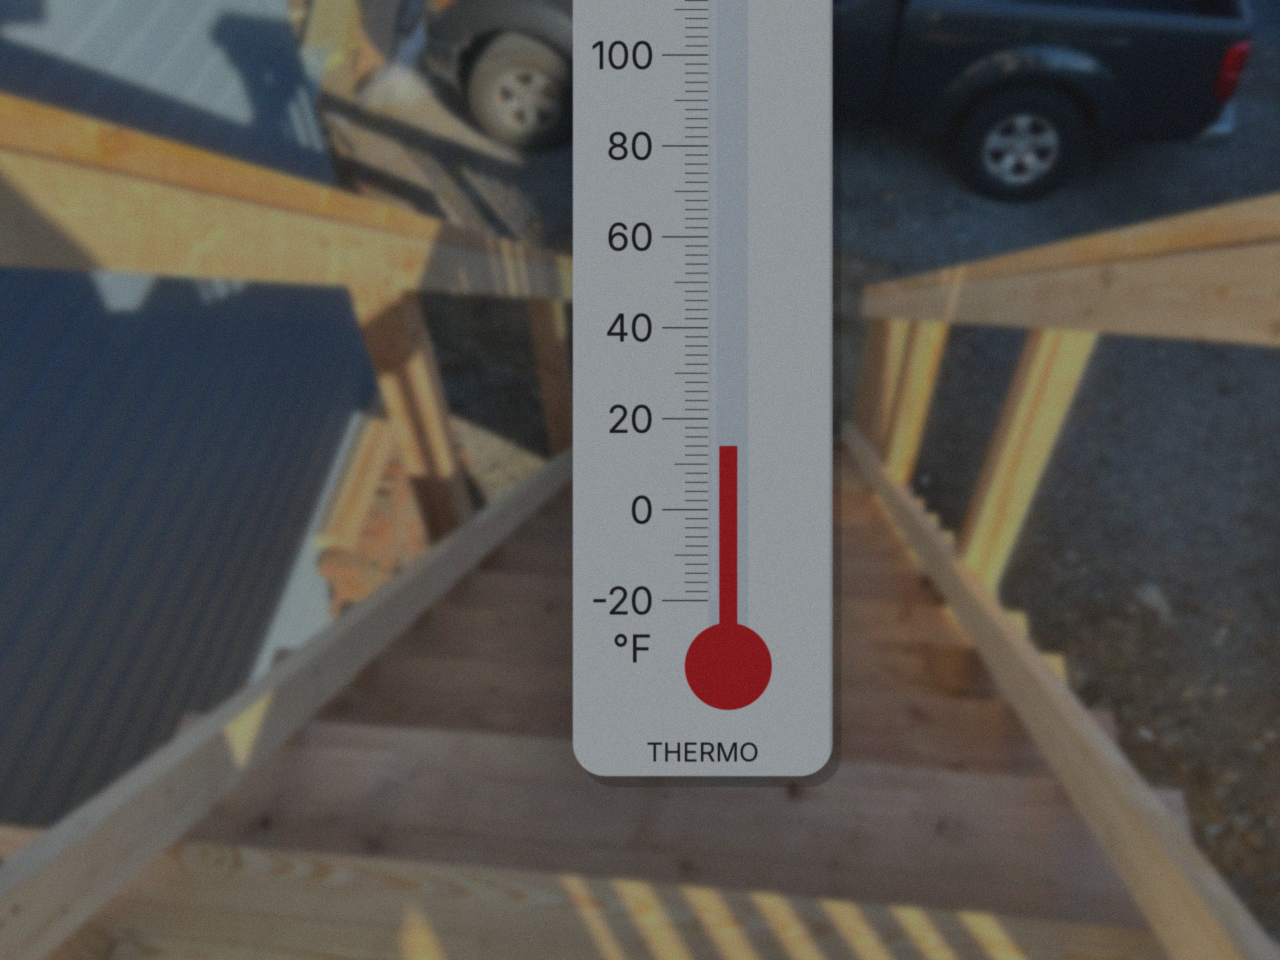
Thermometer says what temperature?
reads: 14 °F
